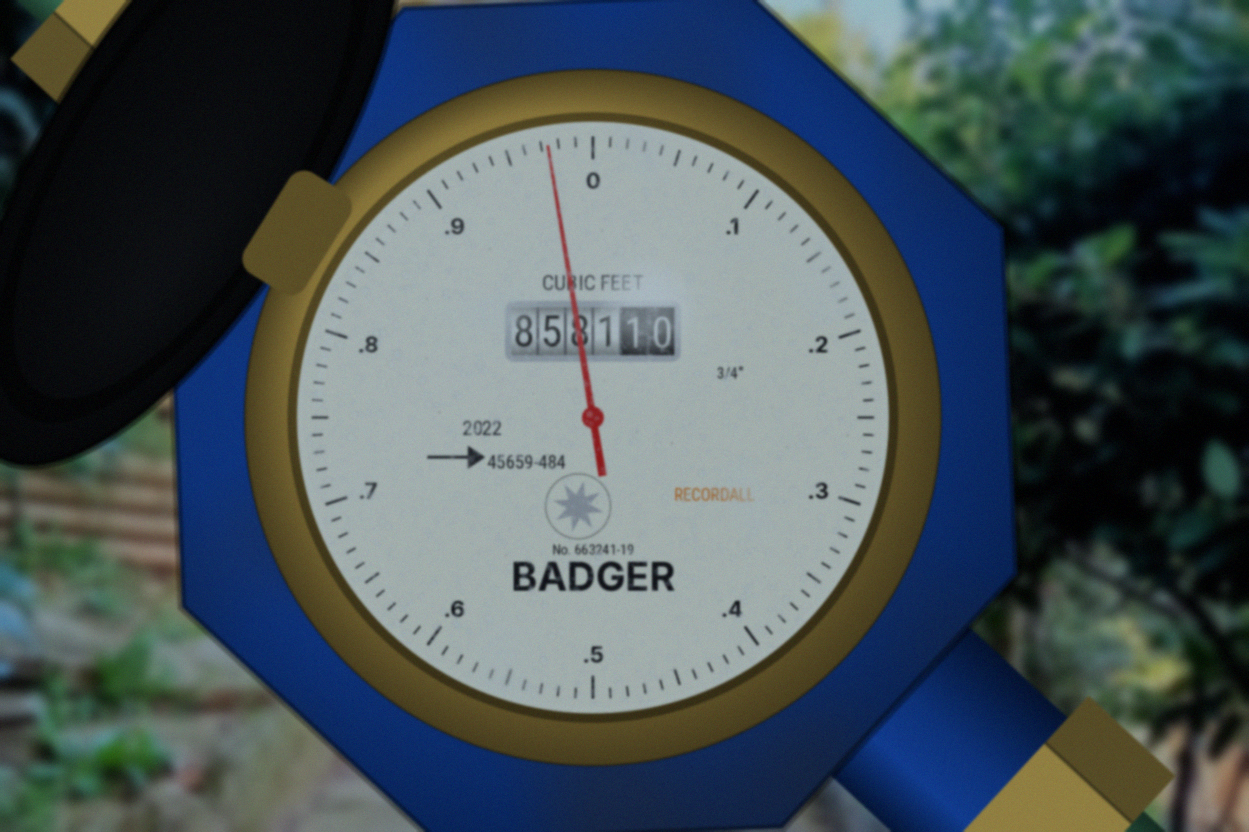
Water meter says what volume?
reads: 858109.97 ft³
